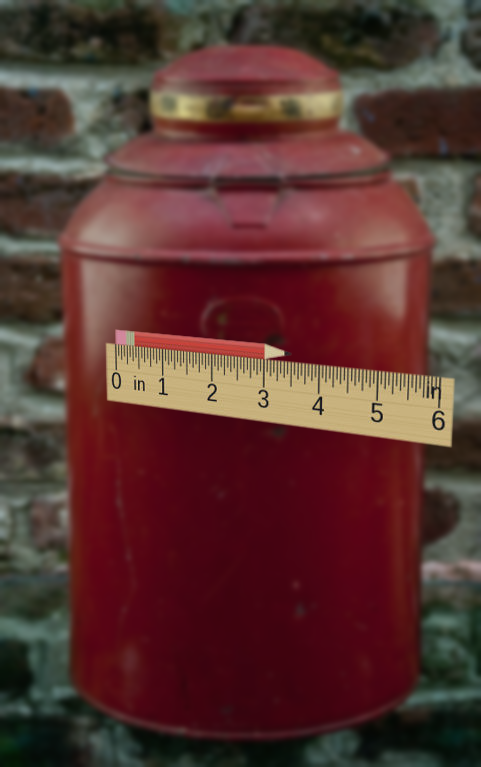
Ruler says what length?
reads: 3.5 in
